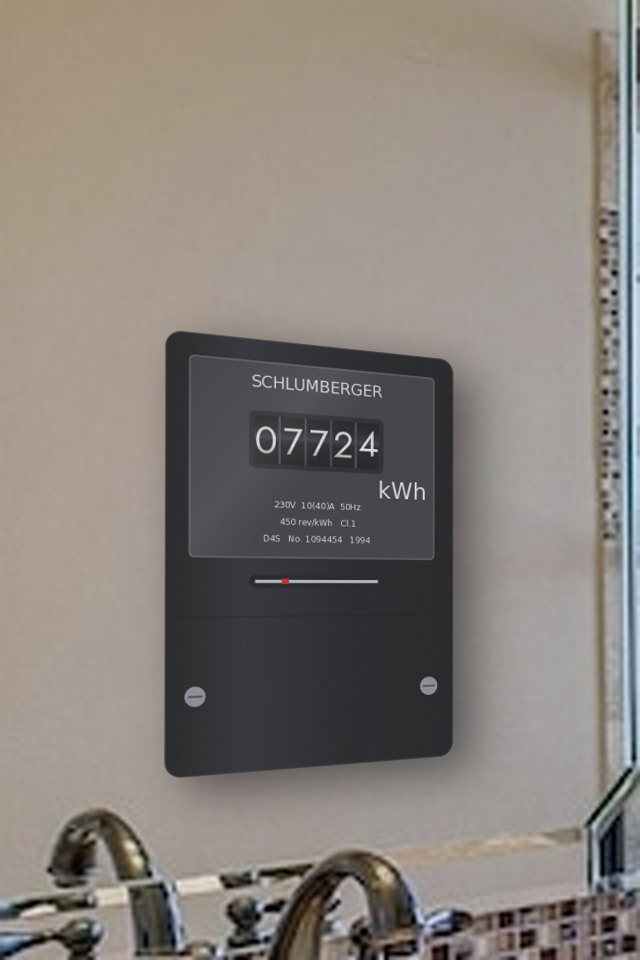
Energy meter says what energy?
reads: 7724 kWh
